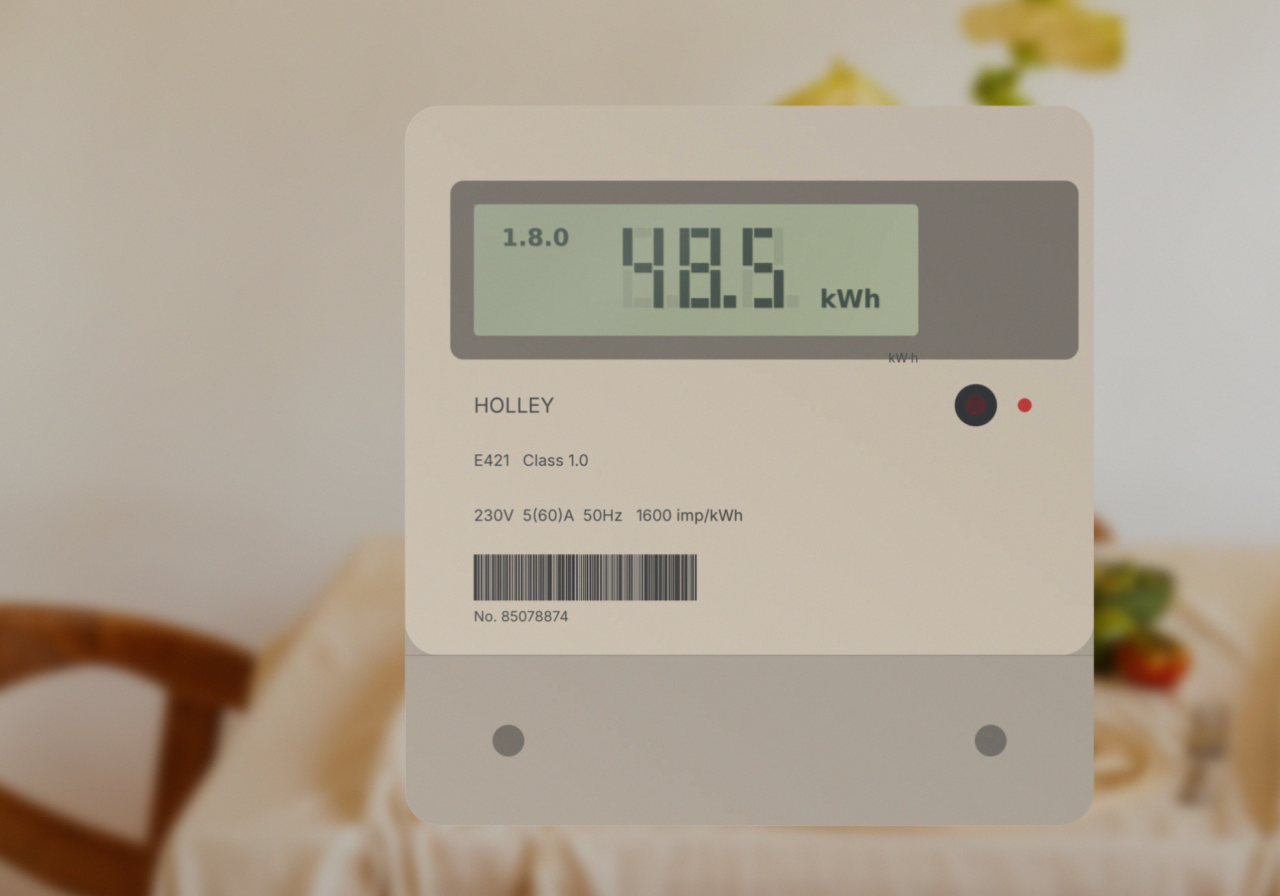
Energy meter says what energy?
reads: 48.5 kWh
